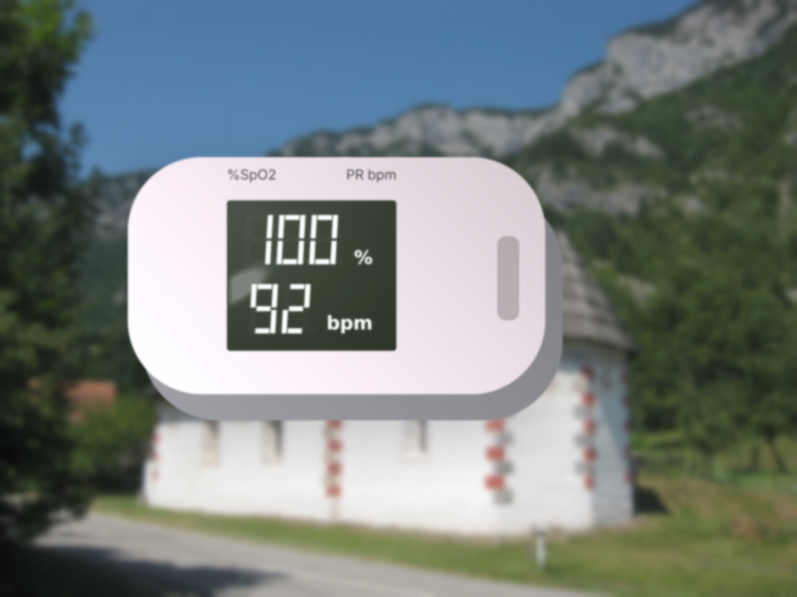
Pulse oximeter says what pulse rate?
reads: 92 bpm
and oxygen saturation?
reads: 100 %
